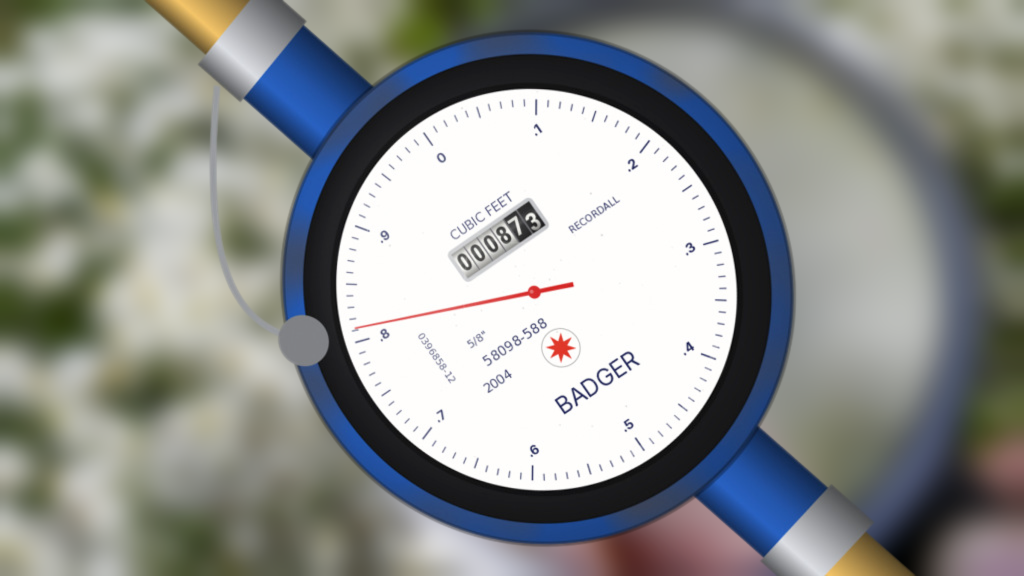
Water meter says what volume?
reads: 872.81 ft³
